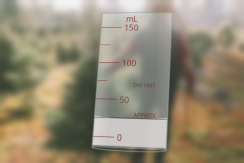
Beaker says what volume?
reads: 25 mL
